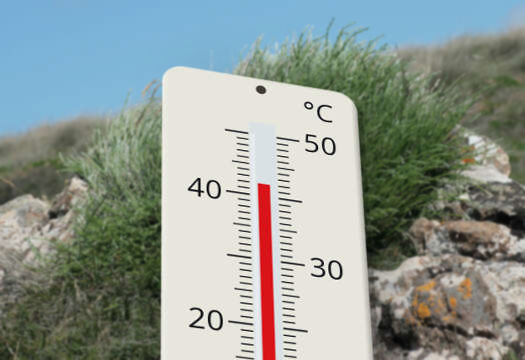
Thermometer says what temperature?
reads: 42 °C
